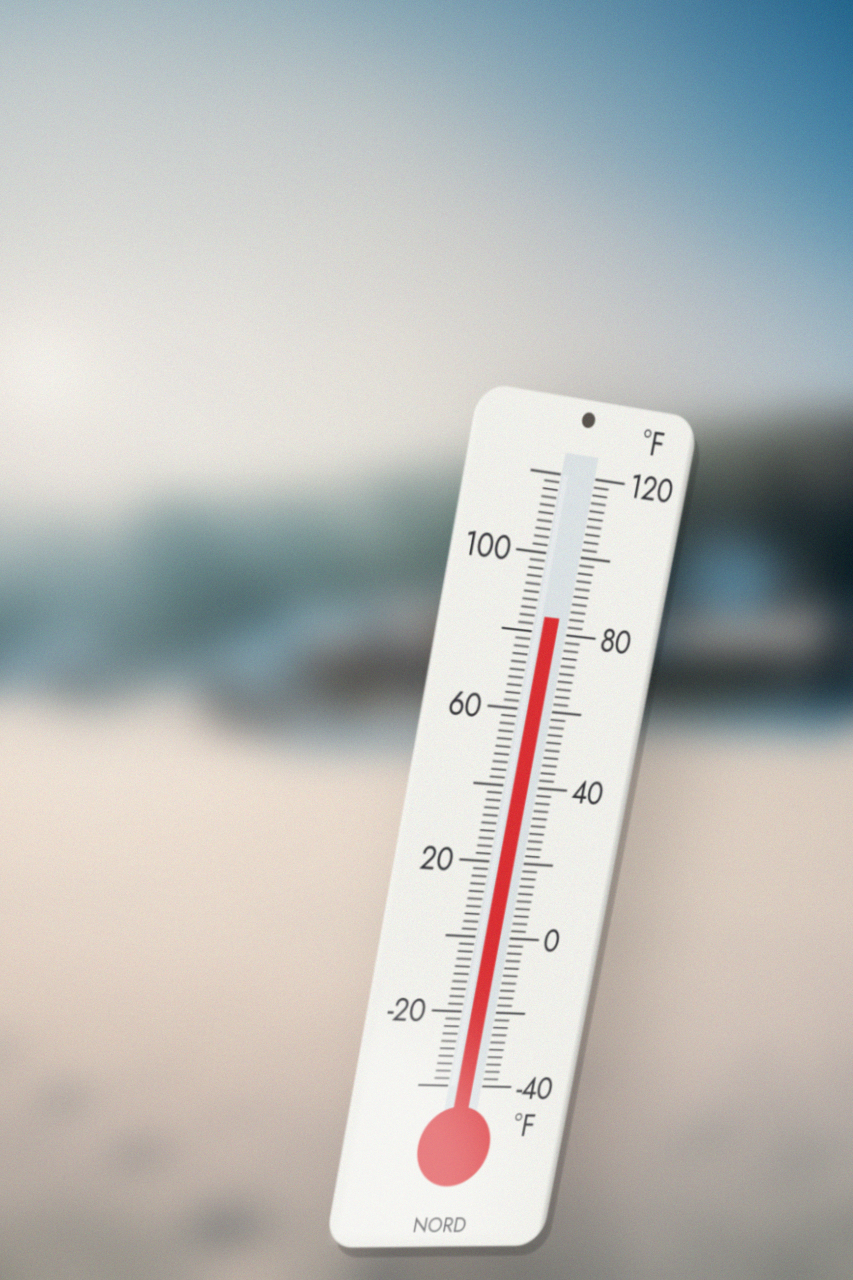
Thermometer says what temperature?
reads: 84 °F
